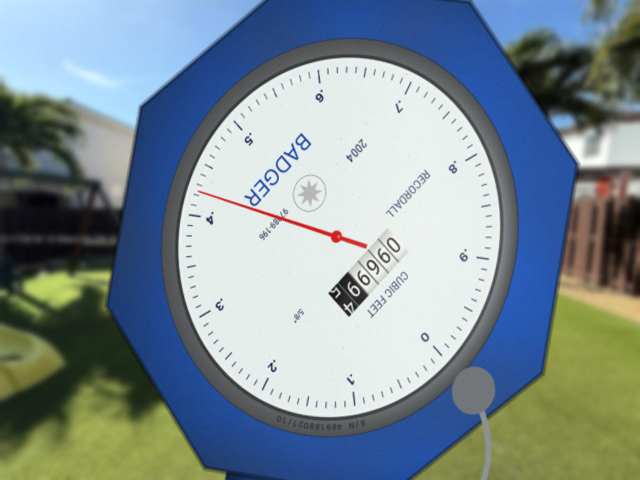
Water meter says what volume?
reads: 96994.42 ft³
